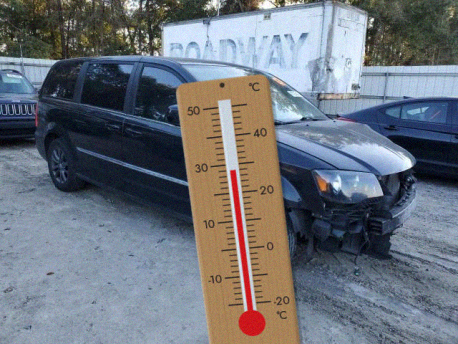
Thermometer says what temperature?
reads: 28 °C
